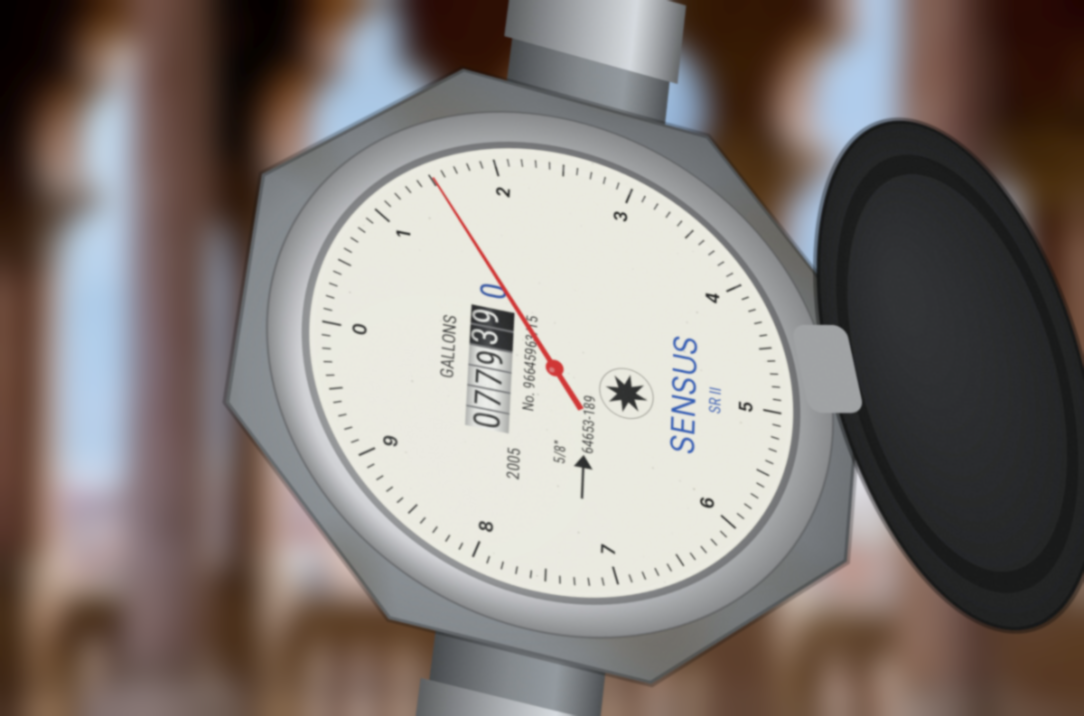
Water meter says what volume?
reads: 779391.5 gal
